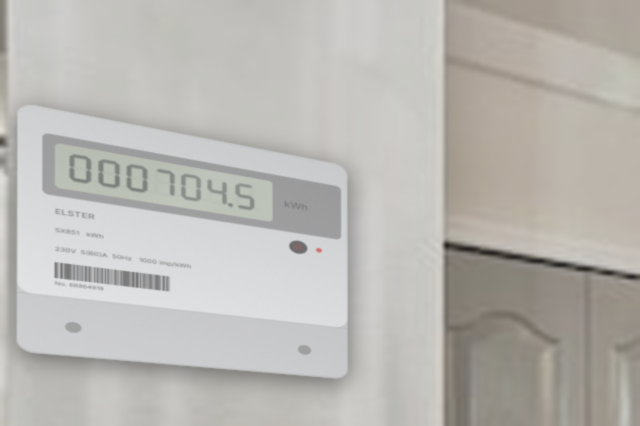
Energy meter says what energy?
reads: 704.5 kWh
